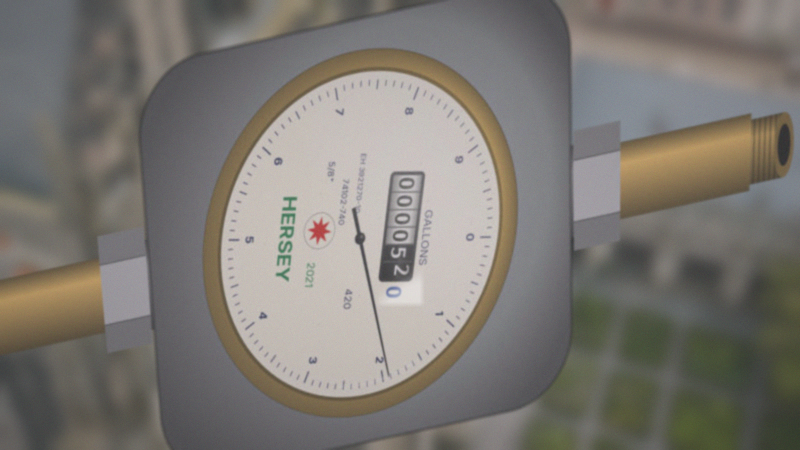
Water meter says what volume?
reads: 521.9 gal
